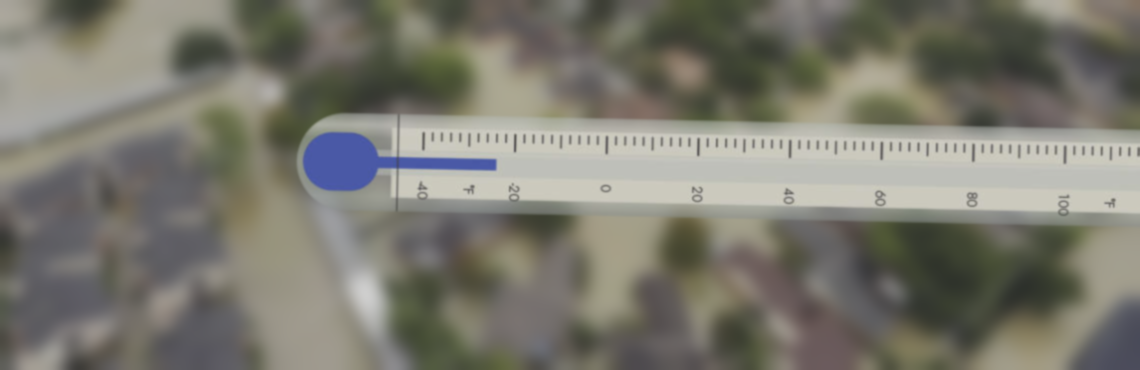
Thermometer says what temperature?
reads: -24 °F
